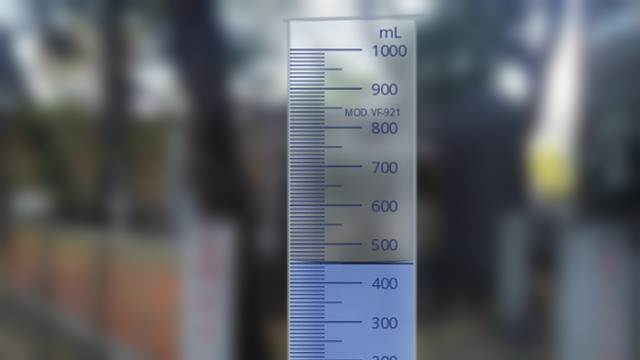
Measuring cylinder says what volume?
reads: 450 mL
